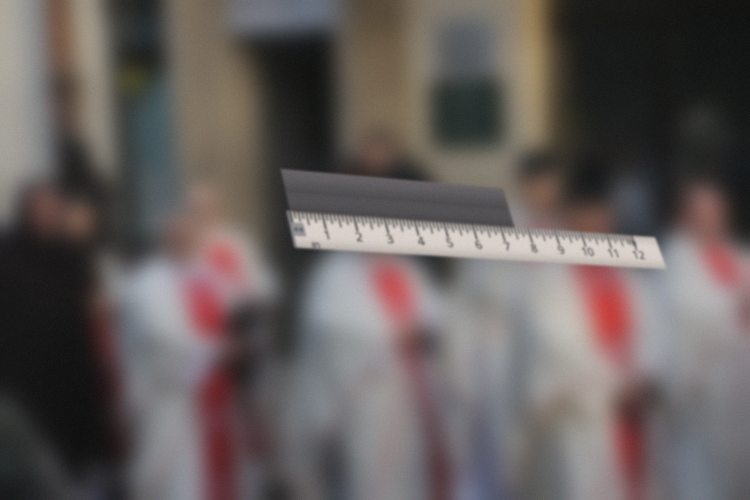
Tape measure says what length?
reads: 7.5 in
